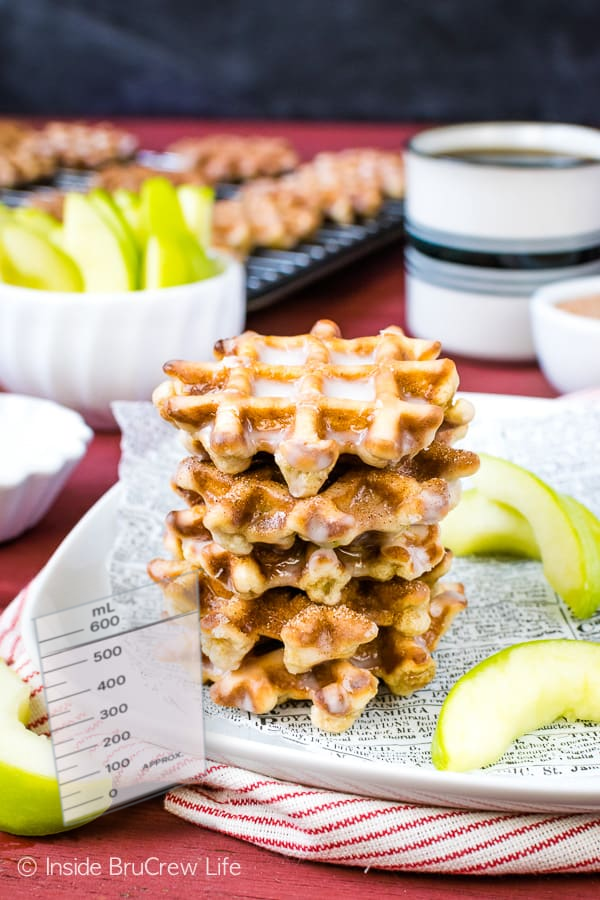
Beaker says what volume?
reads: 550 mL
